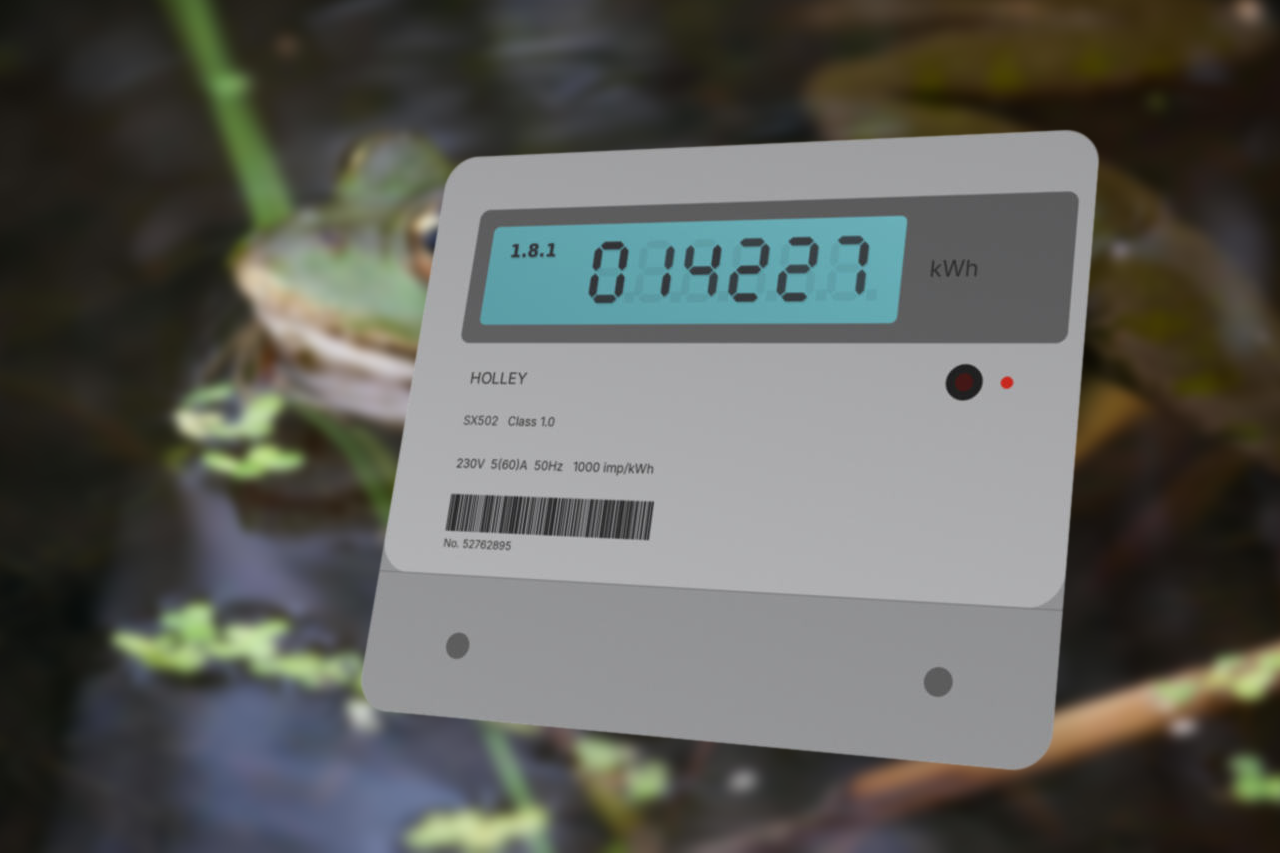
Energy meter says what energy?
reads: 14227 kWh
